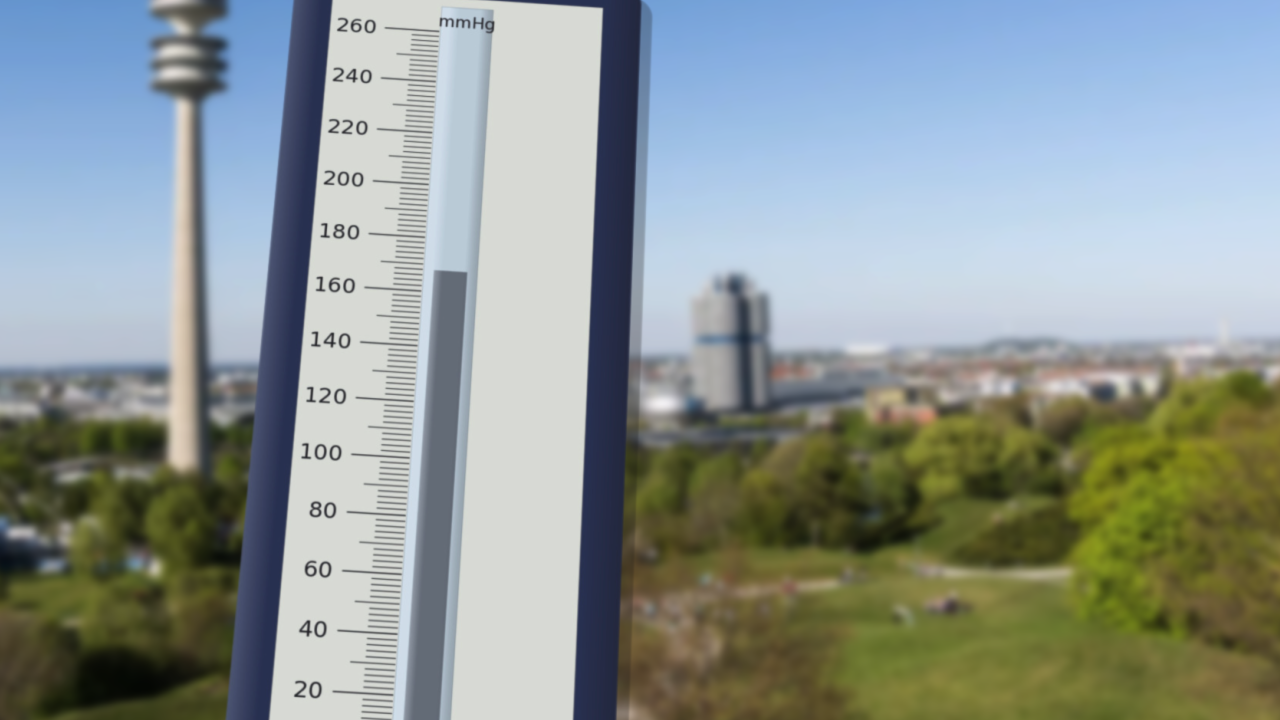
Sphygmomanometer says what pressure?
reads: 168 mmHg
